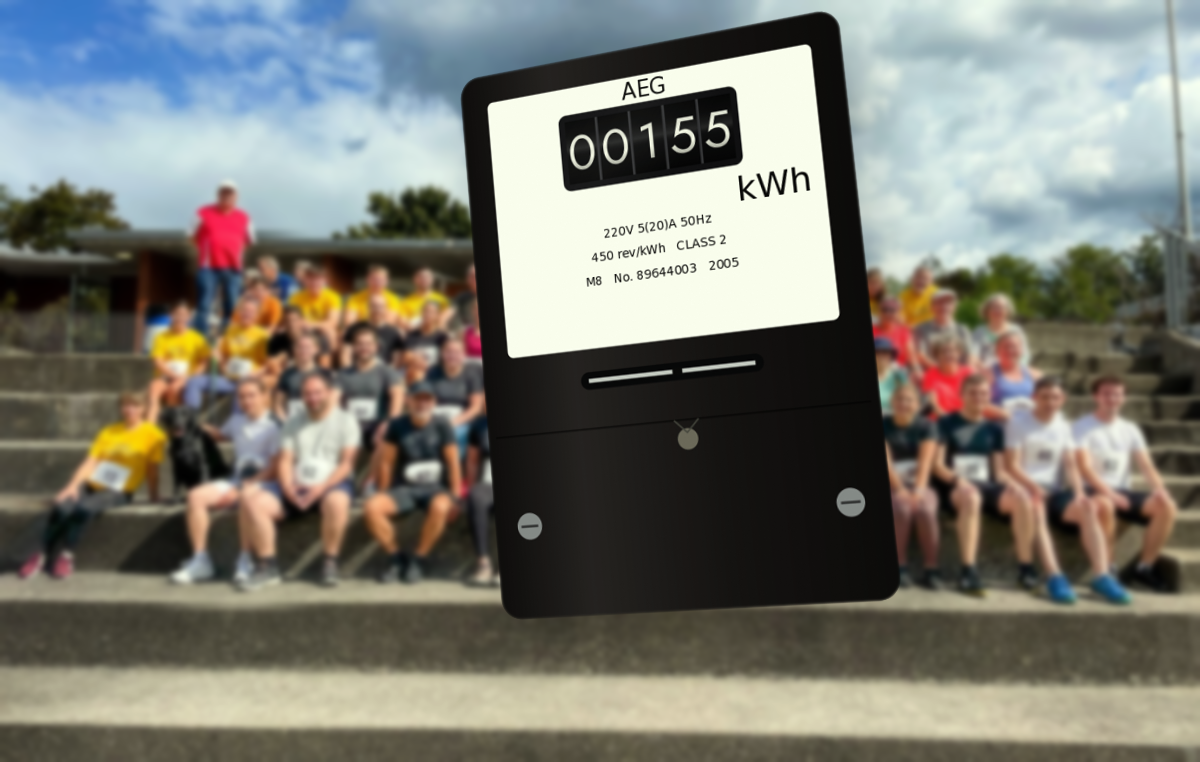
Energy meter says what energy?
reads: 155 kWh
